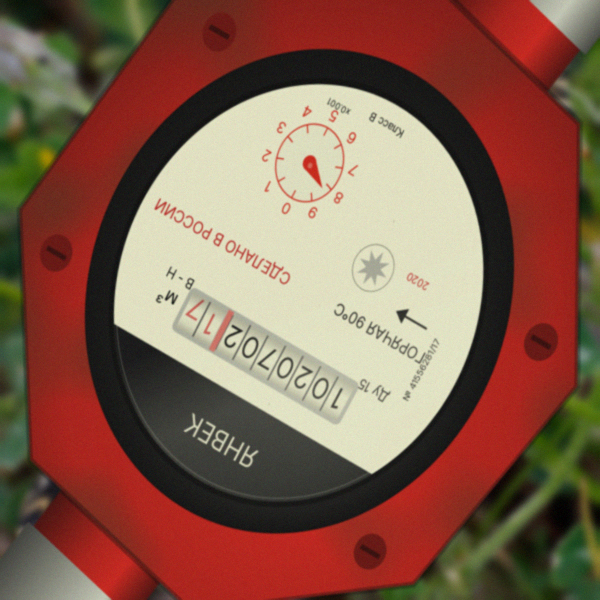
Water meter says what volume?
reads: 1020702.168 m³
